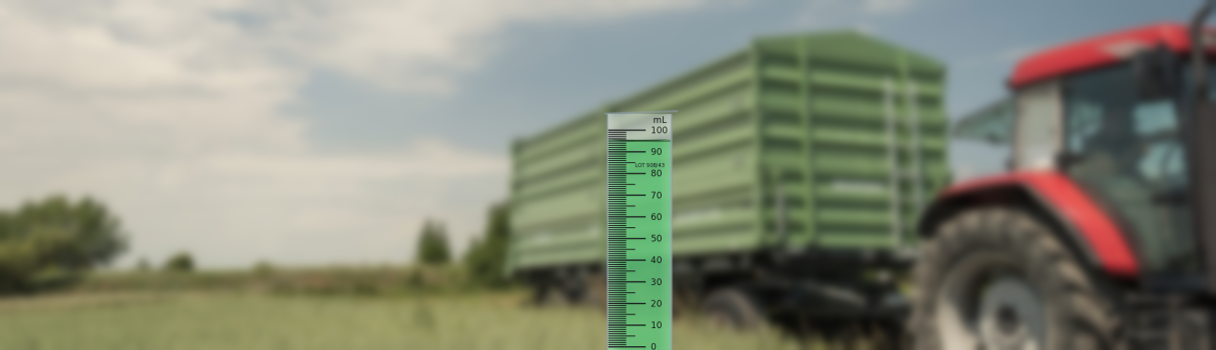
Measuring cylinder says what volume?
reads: 95 mL
